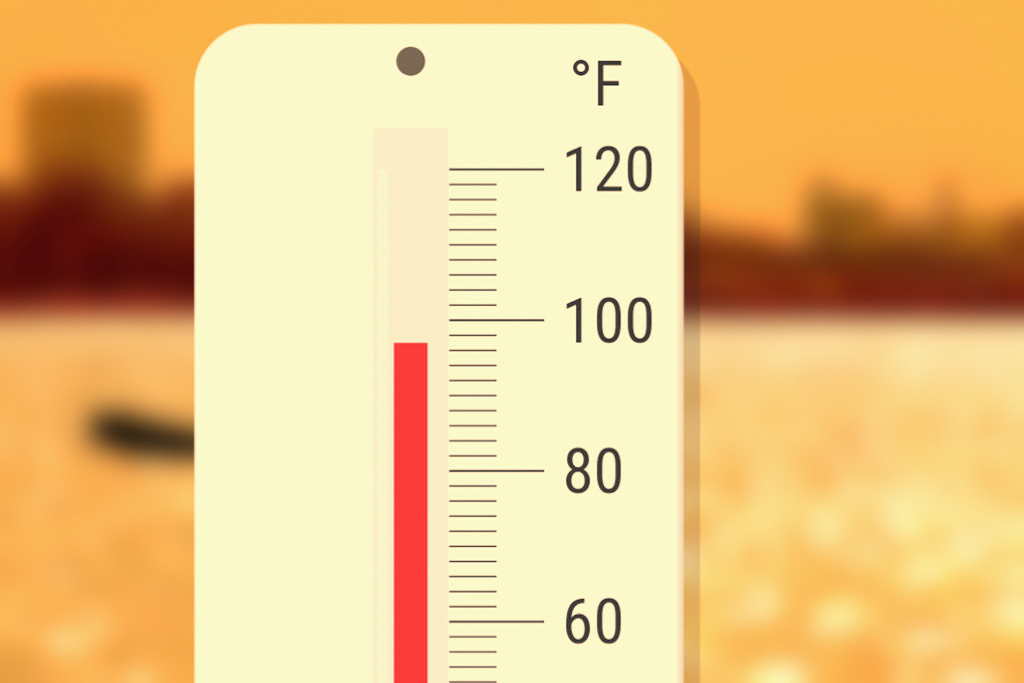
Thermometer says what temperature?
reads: 97 °F
